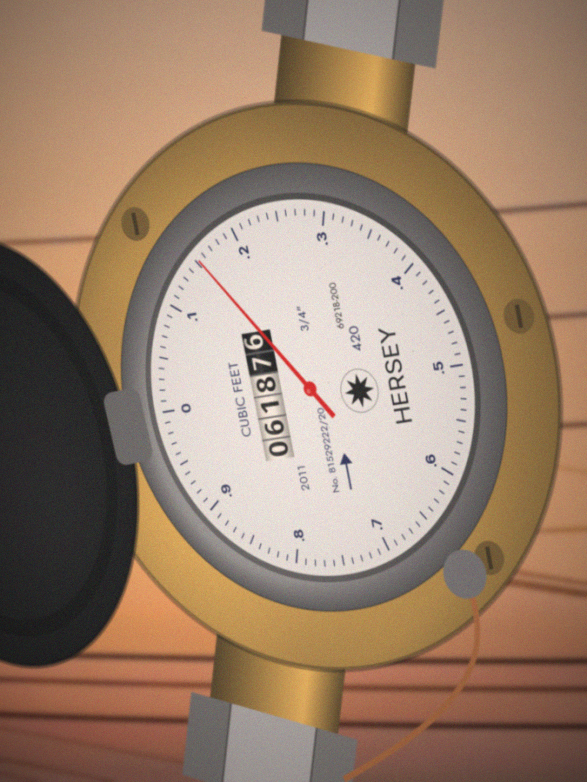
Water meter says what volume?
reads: 61876.15 ft³
